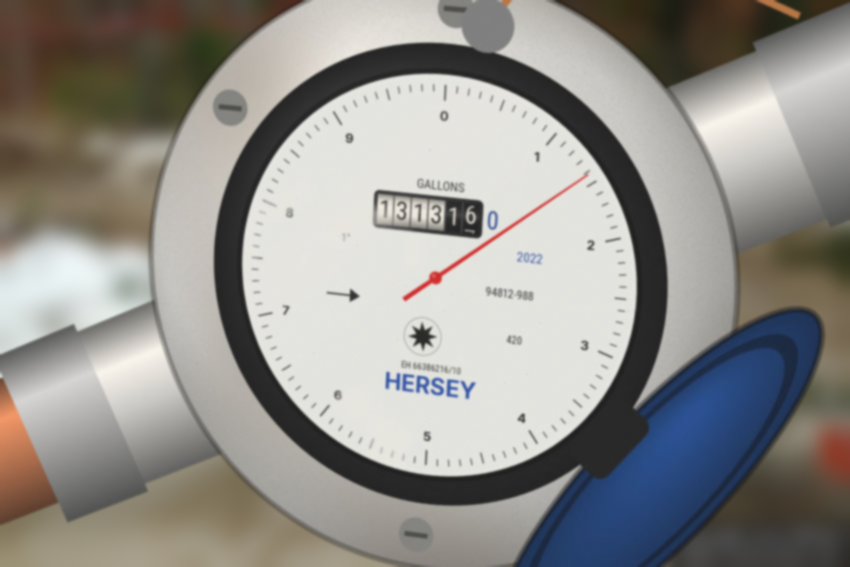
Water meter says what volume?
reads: 1313161.4 gal
